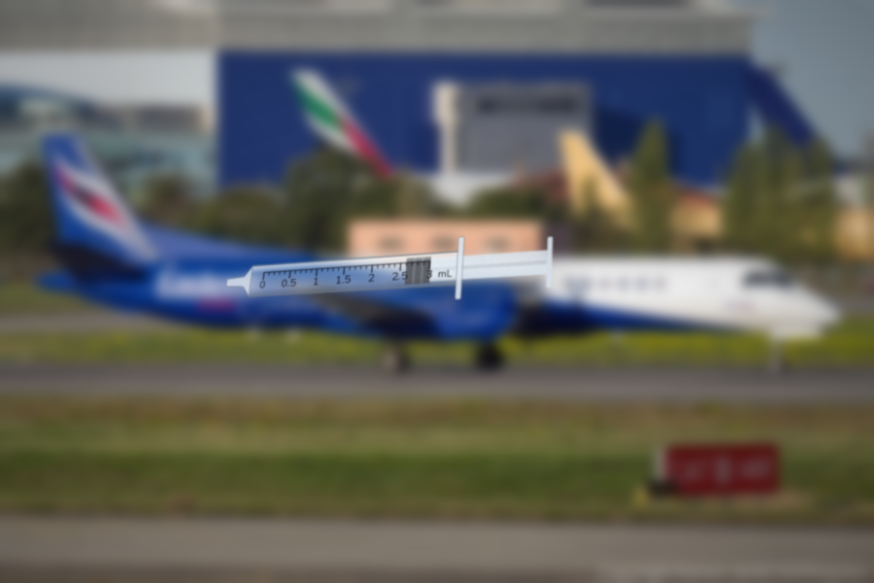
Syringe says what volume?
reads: 2.6 mL
